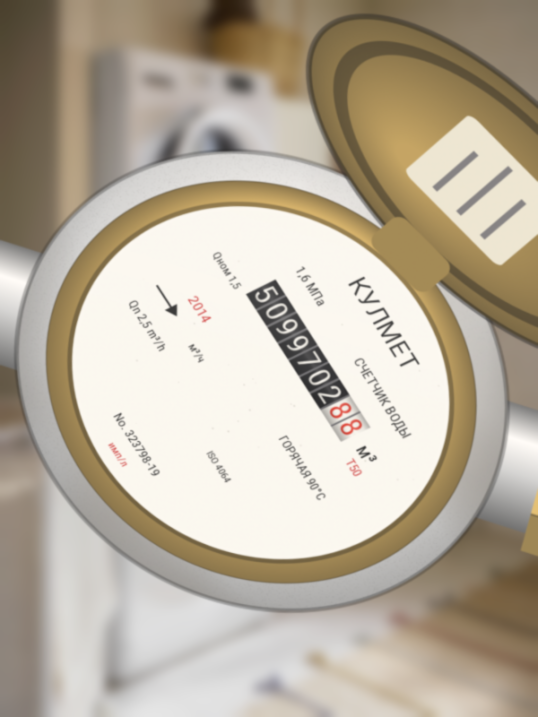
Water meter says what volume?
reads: 5099702.88 m³
